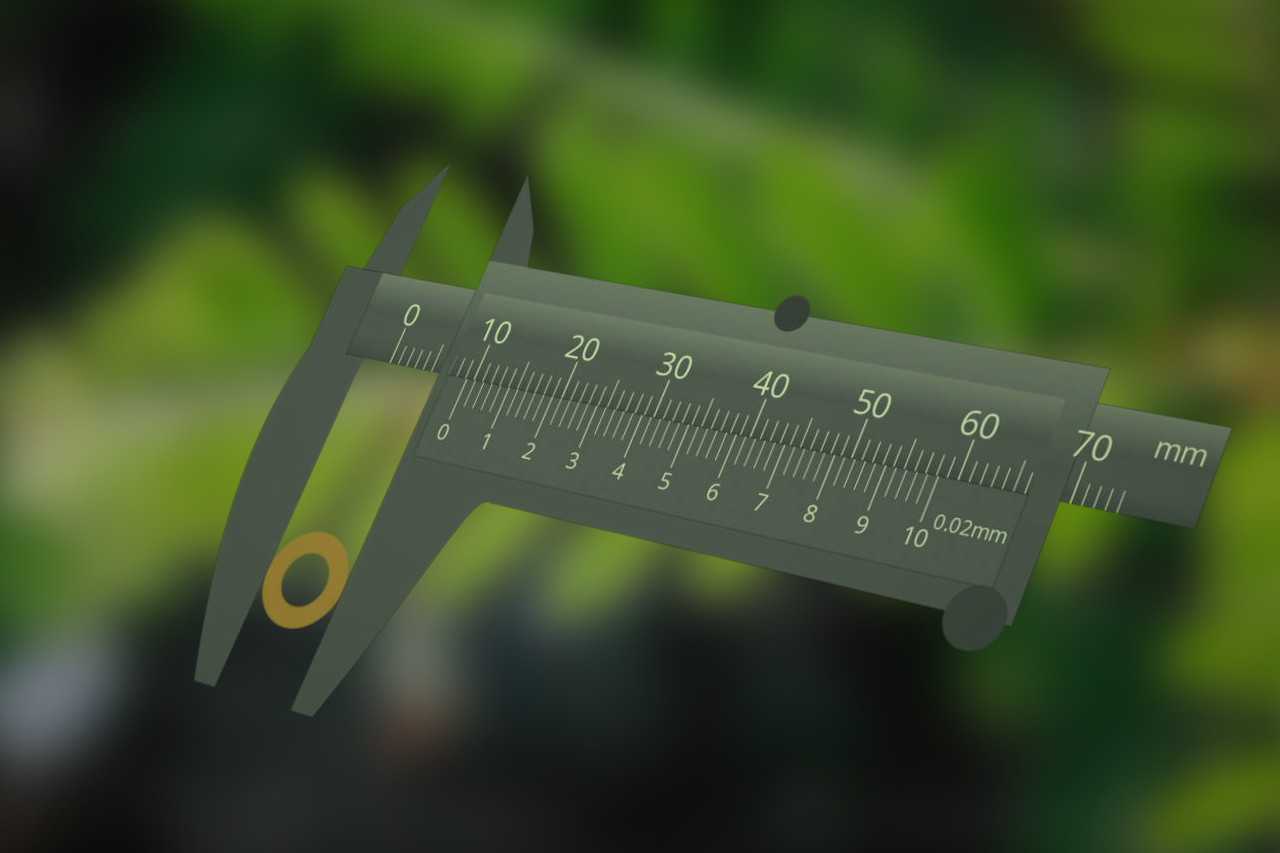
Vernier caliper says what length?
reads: 9.2 mm
